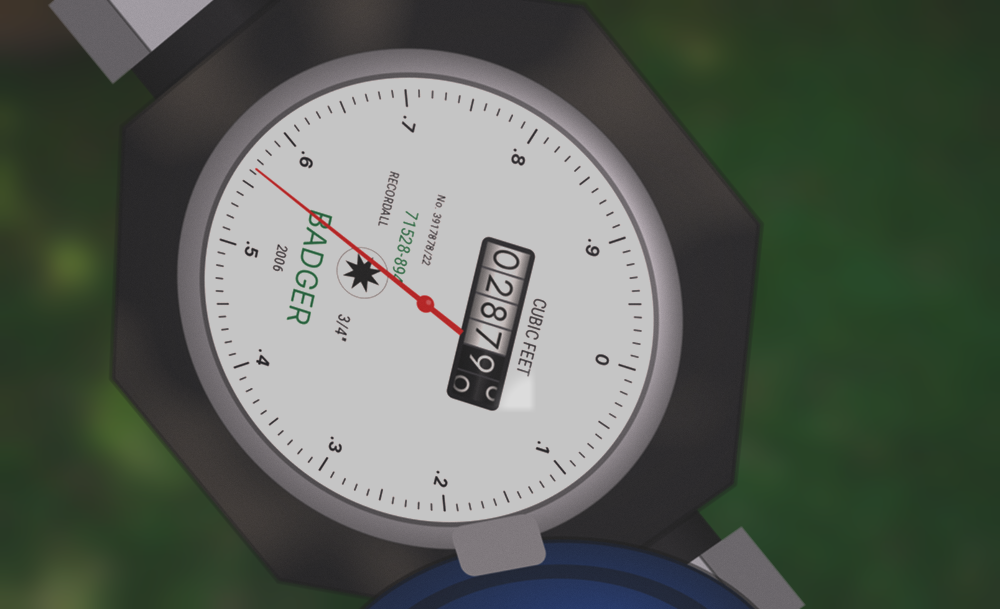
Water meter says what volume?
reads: 28798.56 ft³
